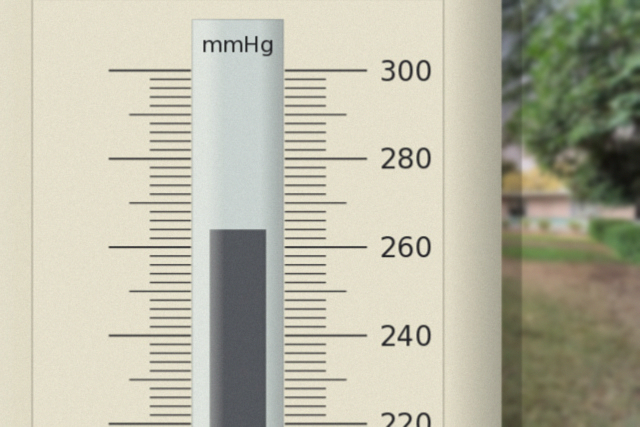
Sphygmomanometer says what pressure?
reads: 264 mmHg
